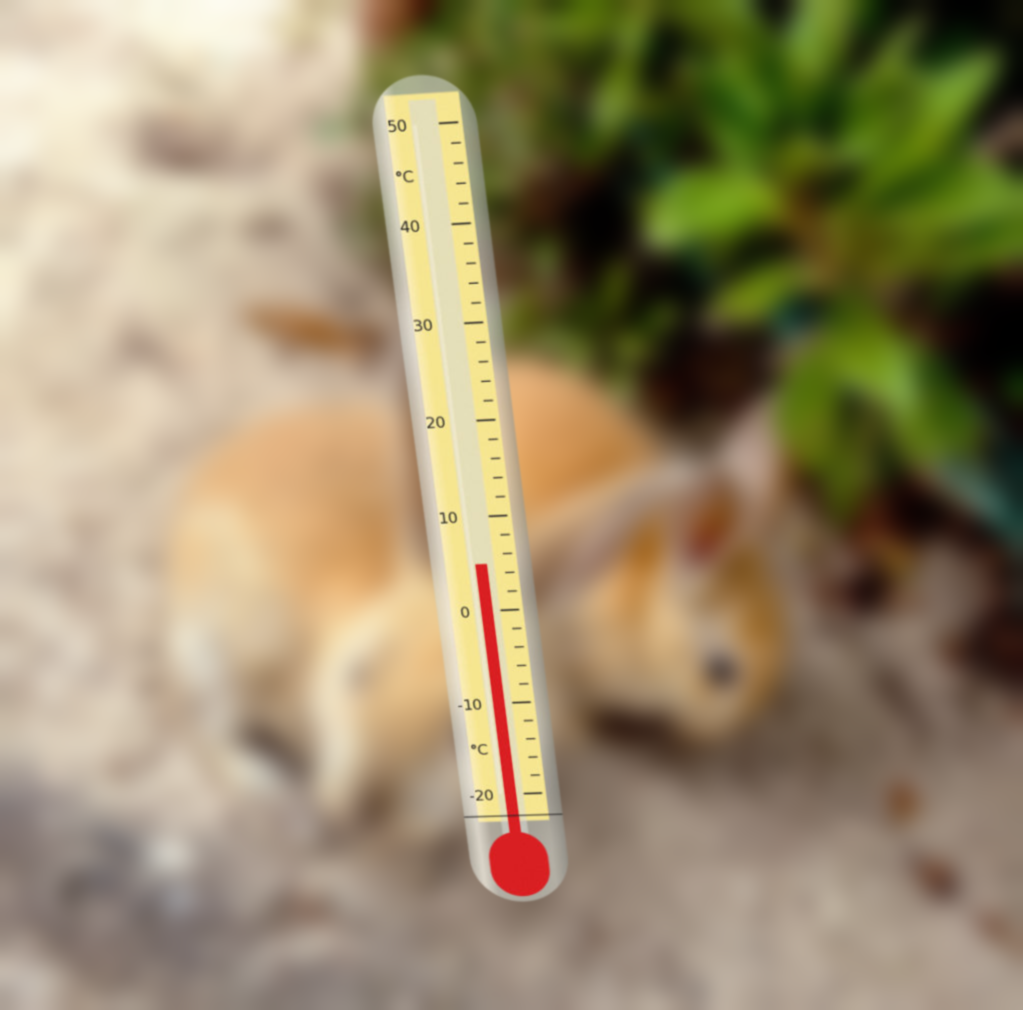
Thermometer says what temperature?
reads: 5 °C
